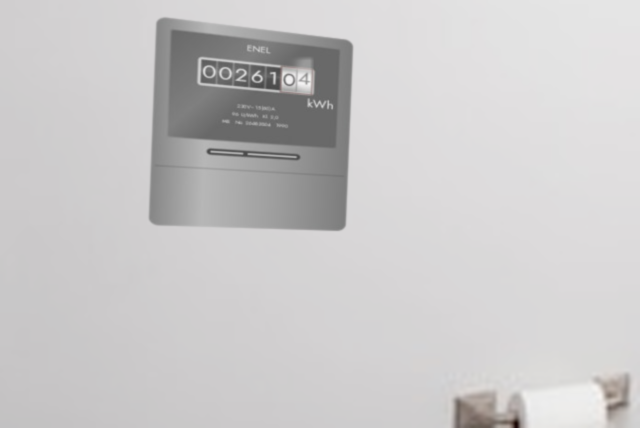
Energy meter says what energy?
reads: 261.04 kWh
